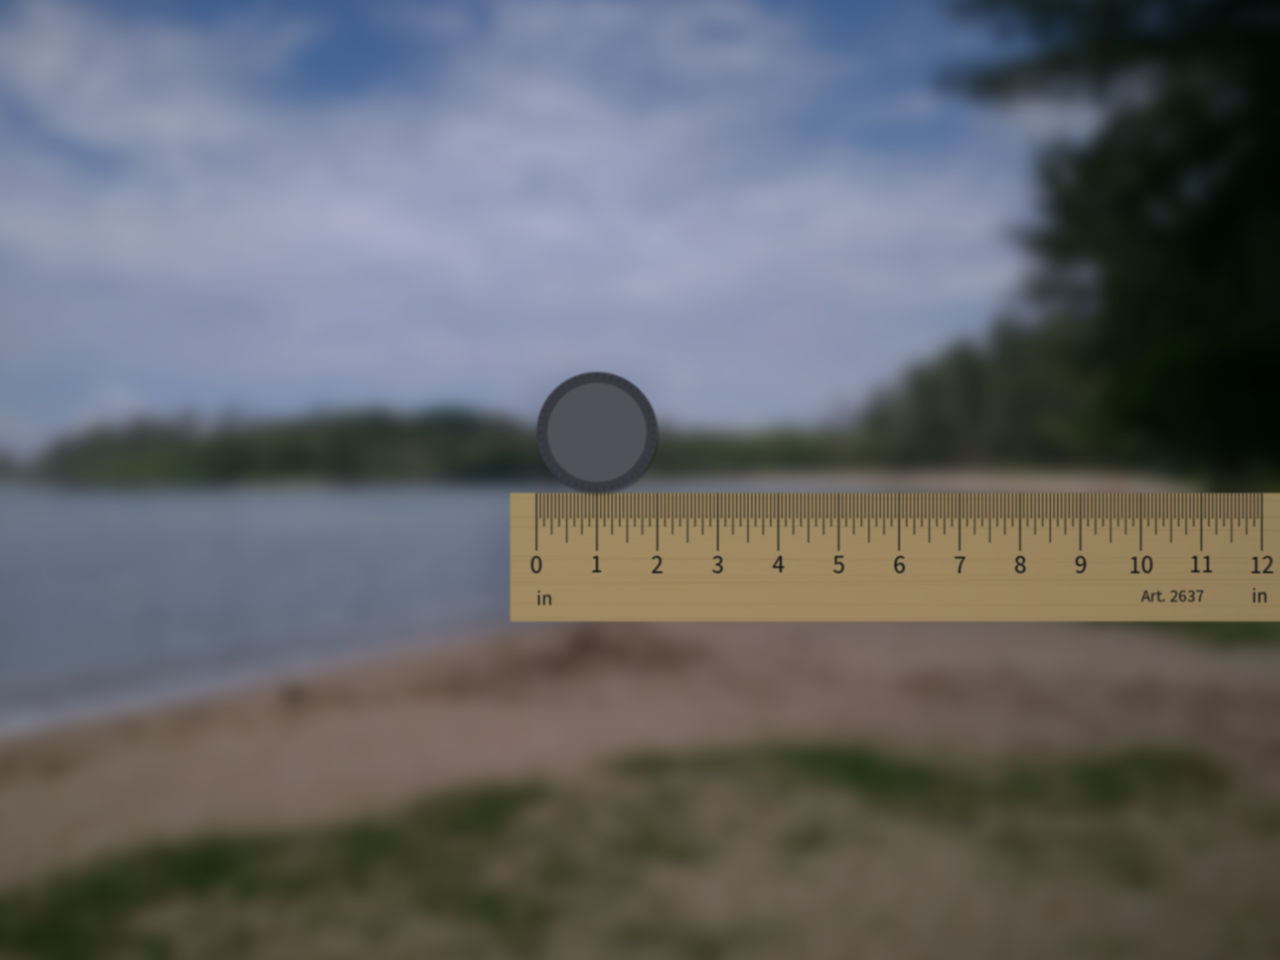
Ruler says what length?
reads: 2 in
